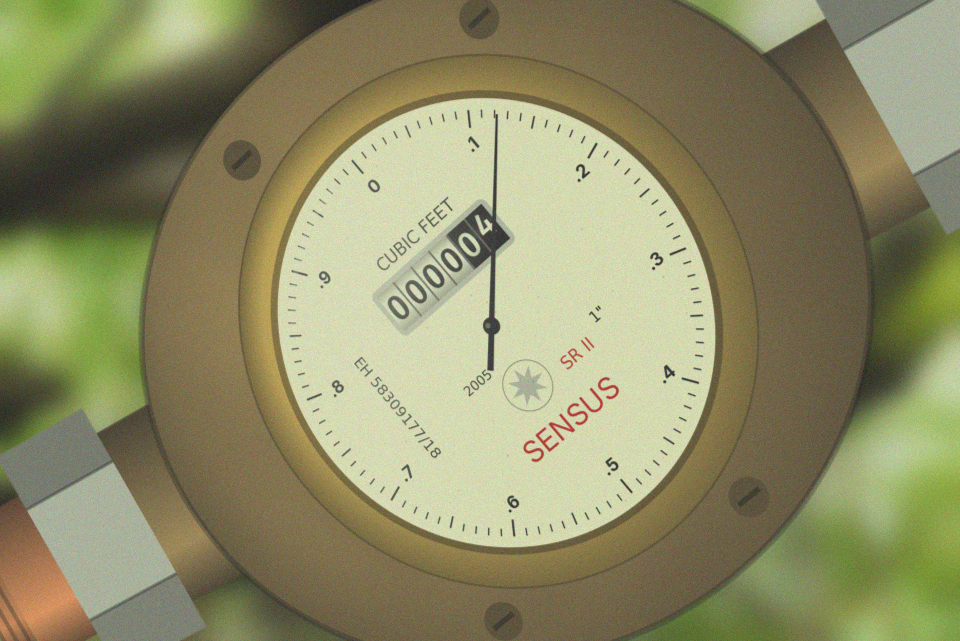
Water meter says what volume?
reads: 4.12 ft³
